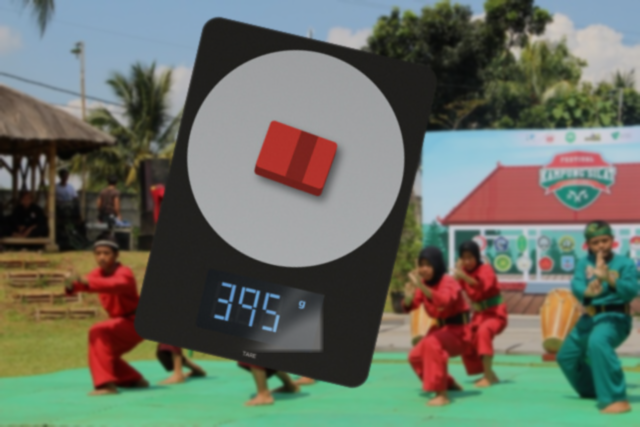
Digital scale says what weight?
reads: 395 g
